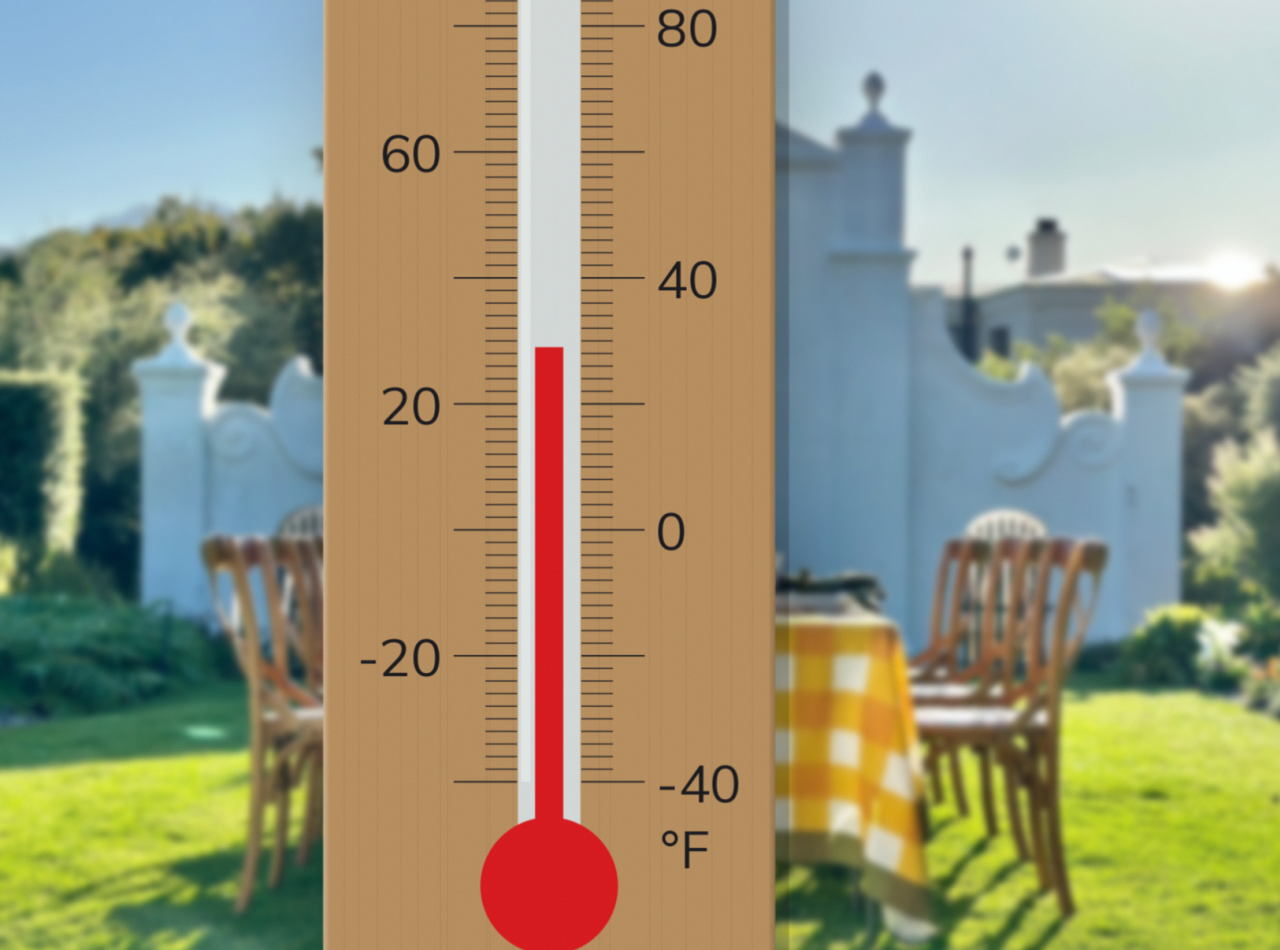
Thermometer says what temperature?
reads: 29 °F
